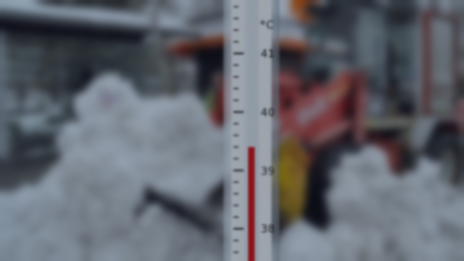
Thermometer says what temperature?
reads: 39.4 °C
